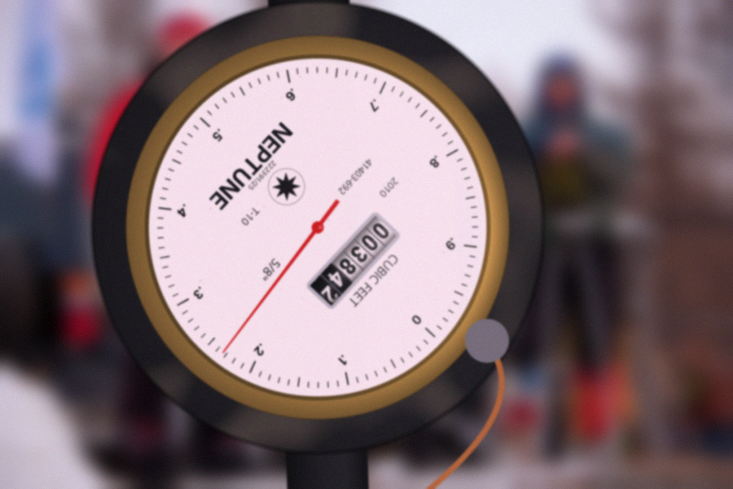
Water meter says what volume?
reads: 3842.23 ft³
